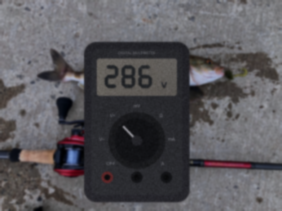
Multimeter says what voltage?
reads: 286 V
